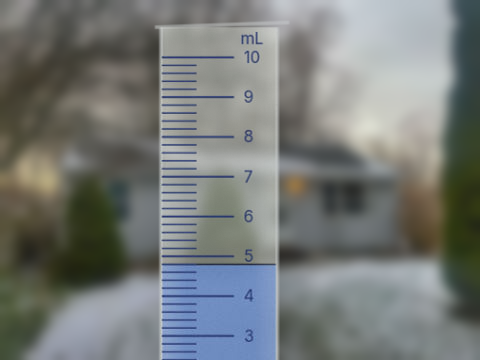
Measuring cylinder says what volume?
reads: 4.8 mL
